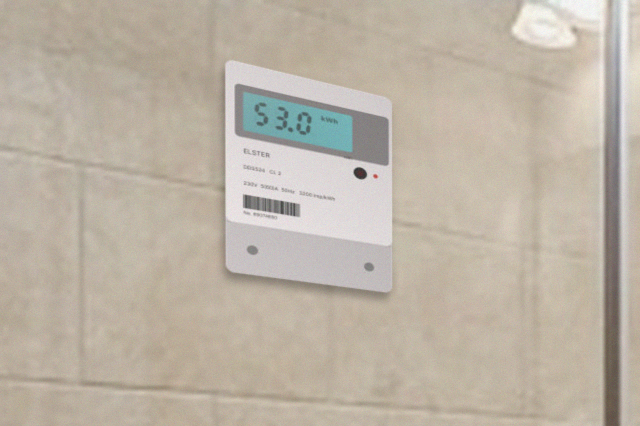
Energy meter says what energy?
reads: 53.0 kWh
